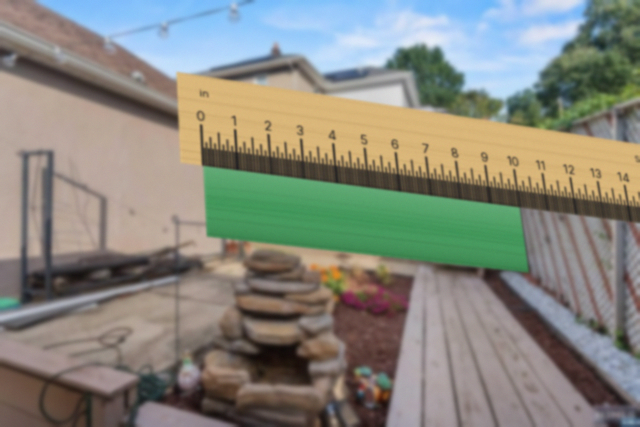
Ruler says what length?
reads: 10 in
